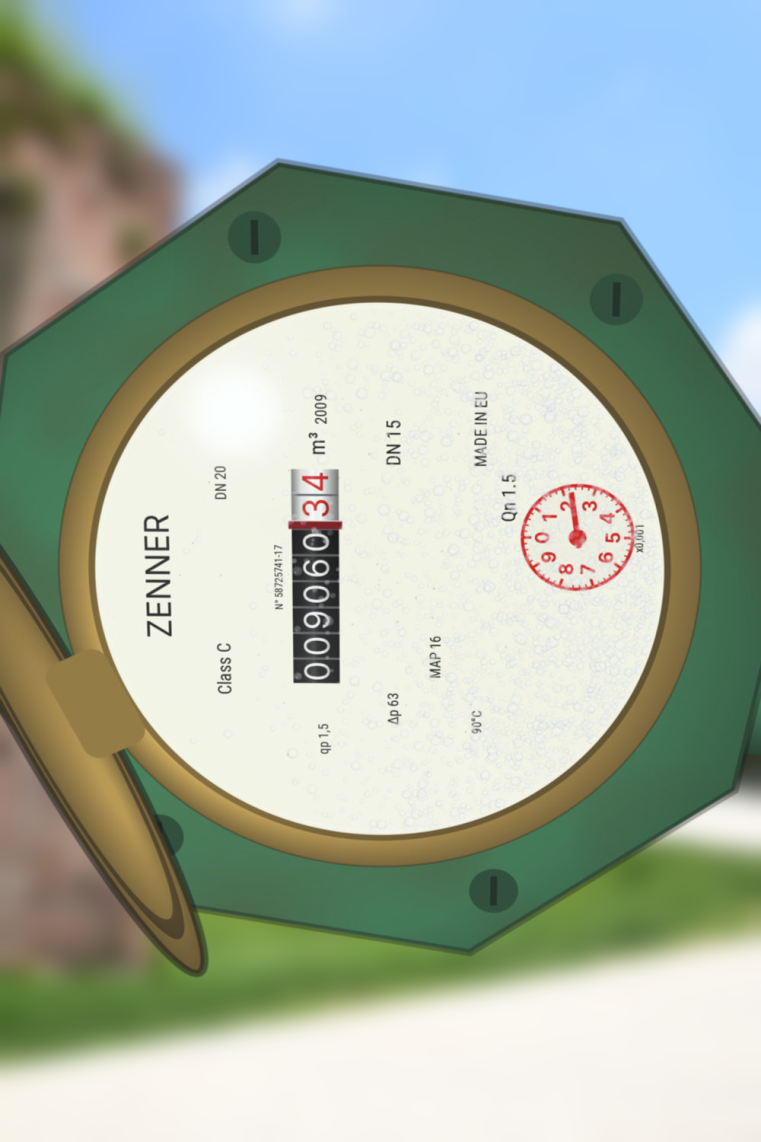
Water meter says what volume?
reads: 9060.342 m³
